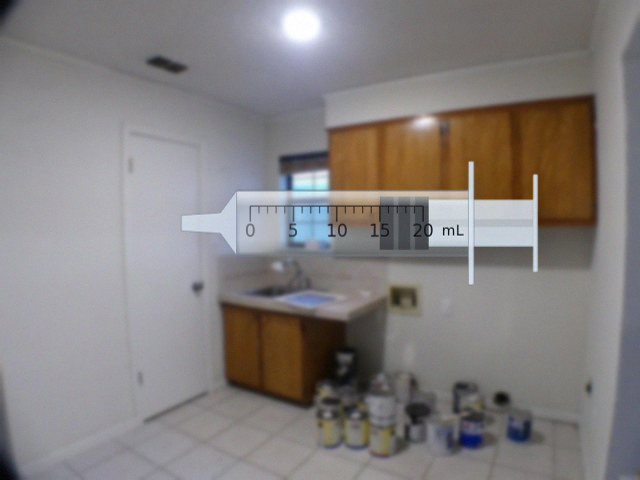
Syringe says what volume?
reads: 15 mL
